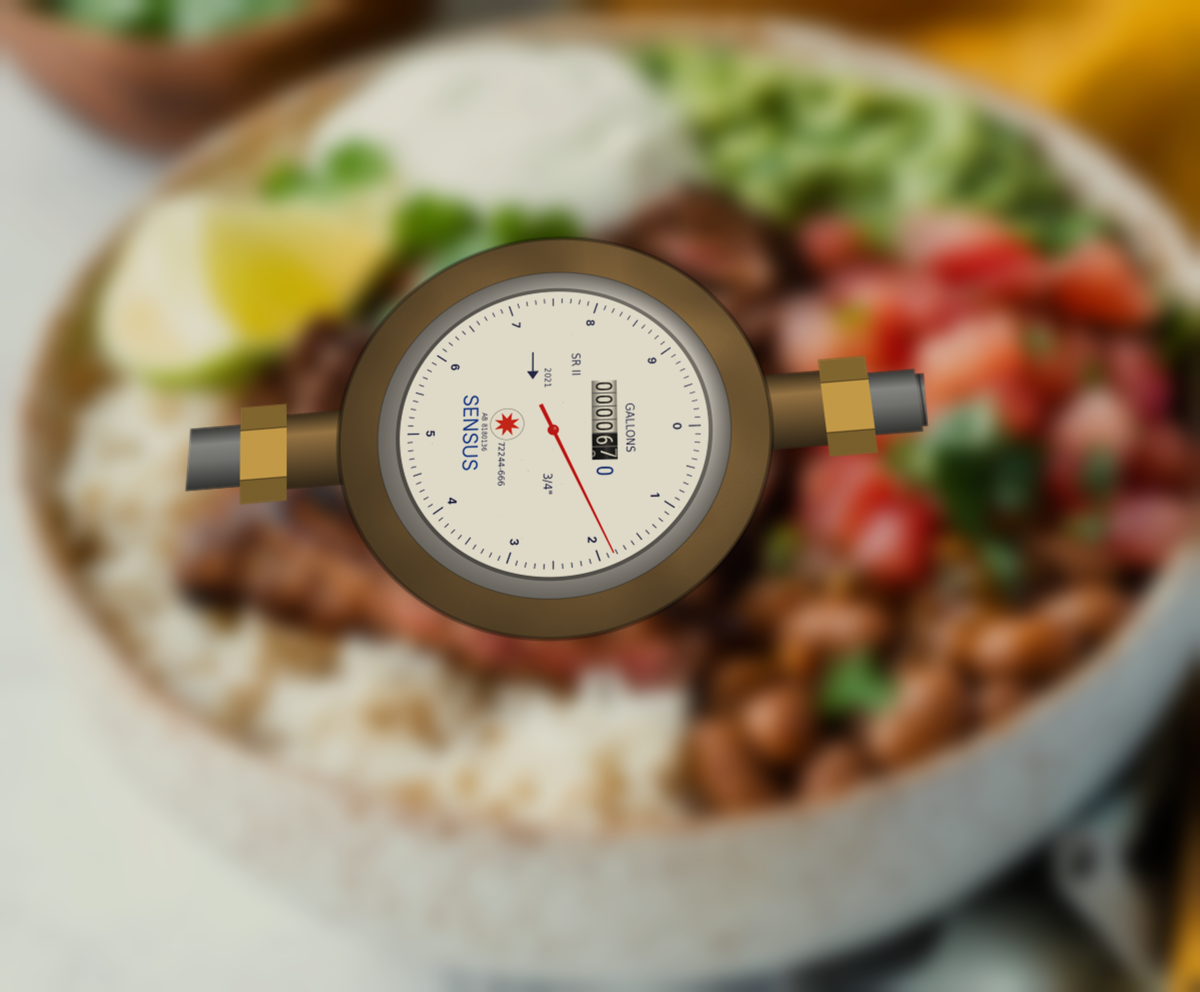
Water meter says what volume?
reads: 671.8 gal
